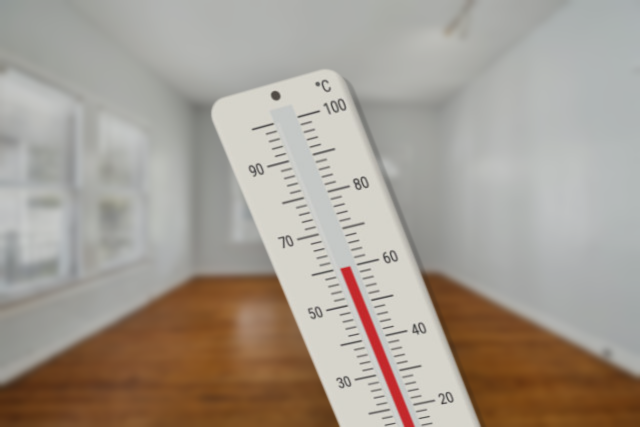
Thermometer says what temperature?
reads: 60 °C
